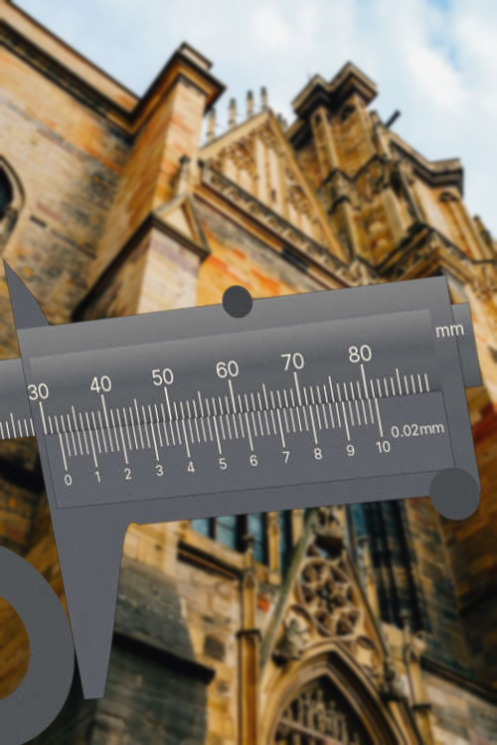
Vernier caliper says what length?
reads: 32.2 mm
